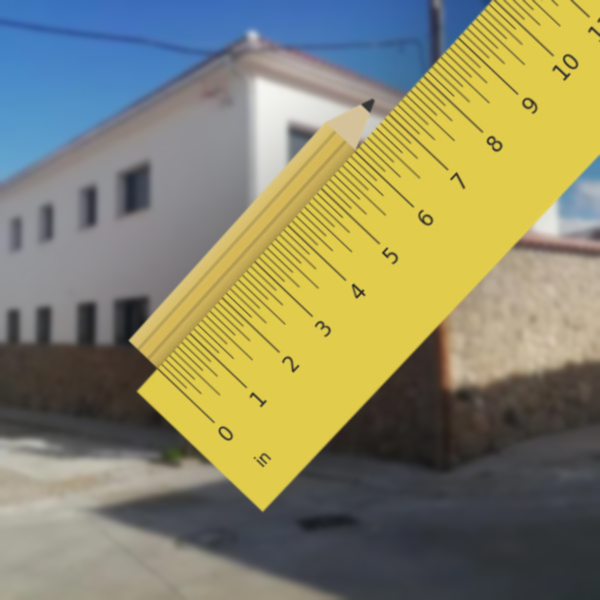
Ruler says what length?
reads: 7 in
